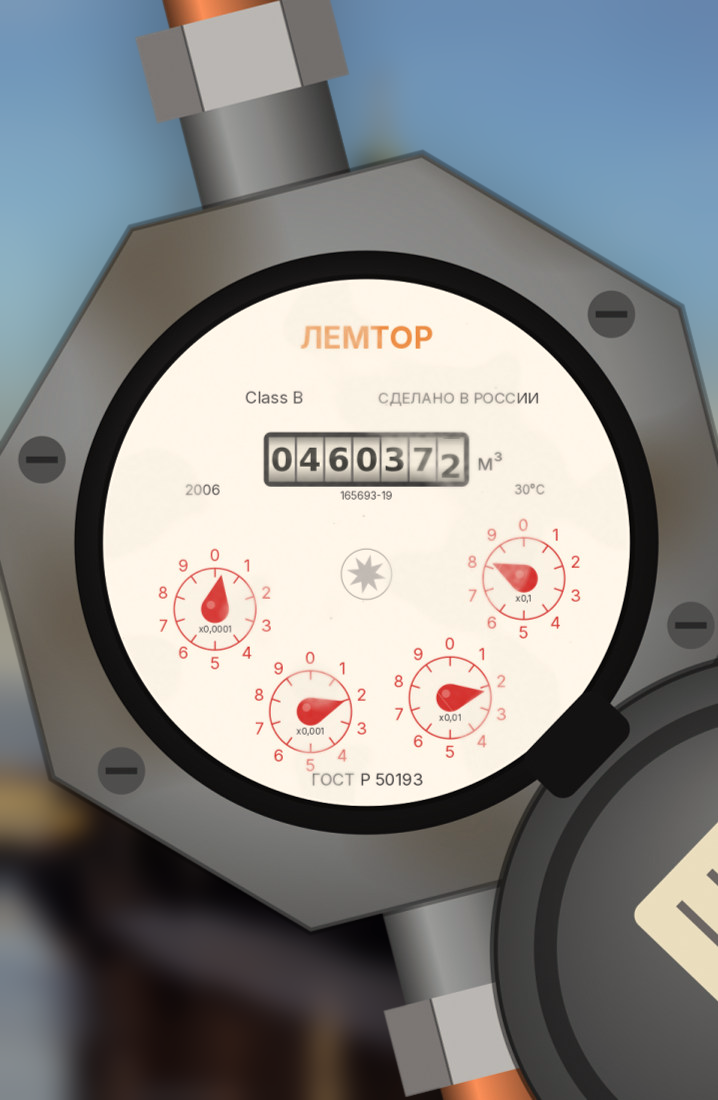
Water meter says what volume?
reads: 460371.8220 m³
